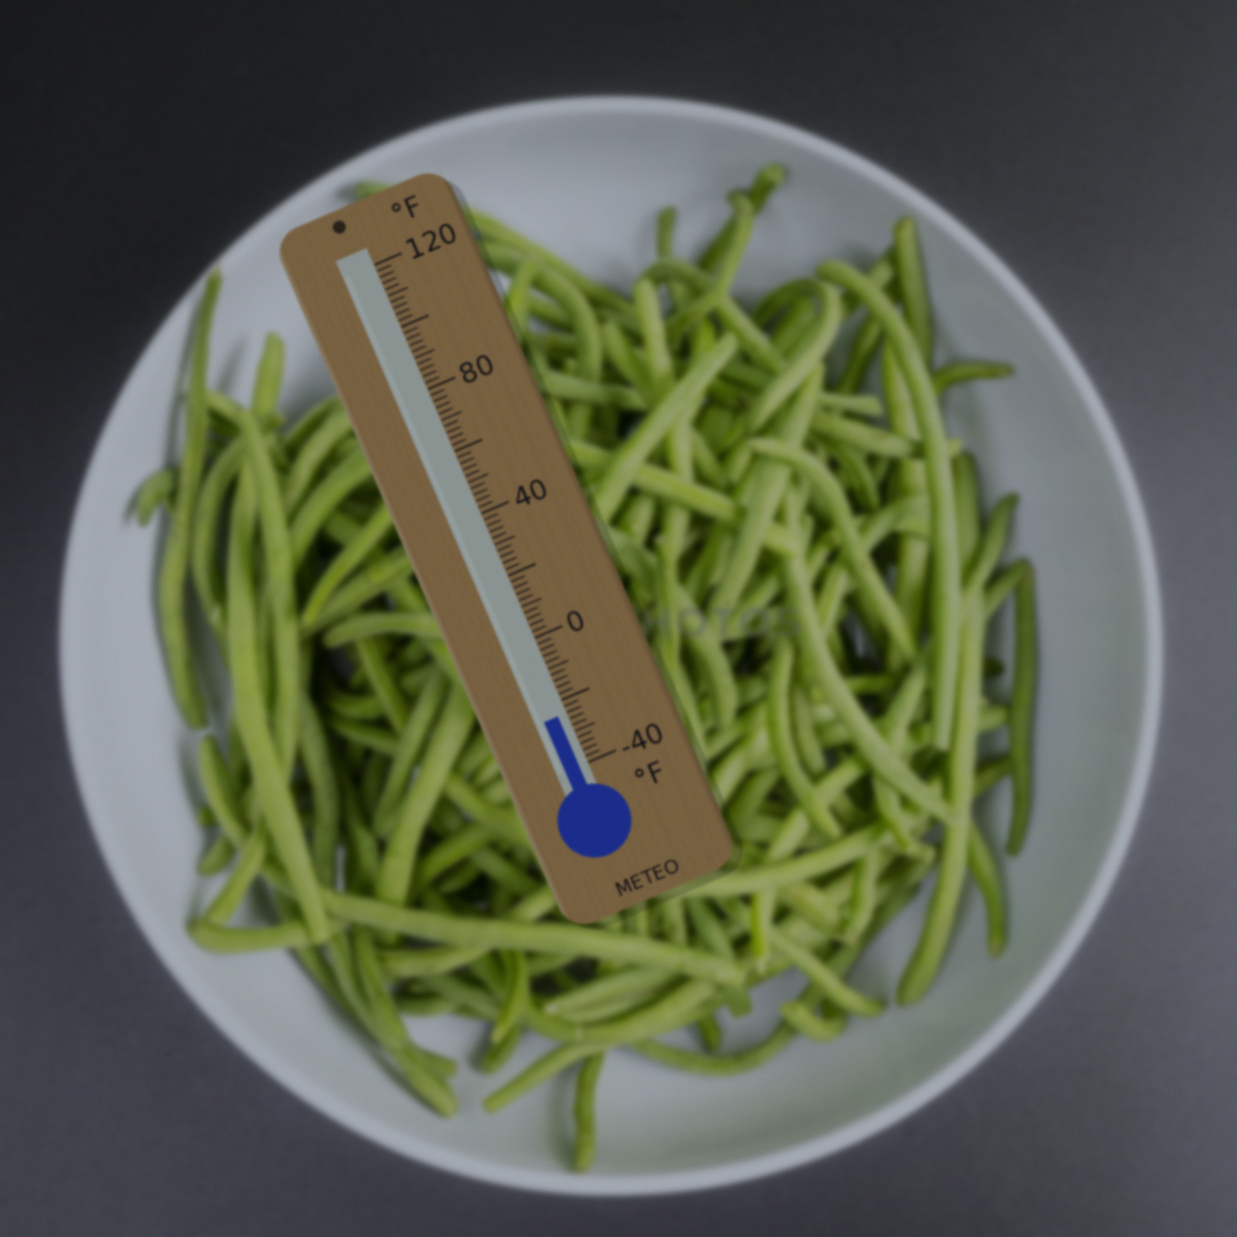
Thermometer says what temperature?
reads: -24 °F
